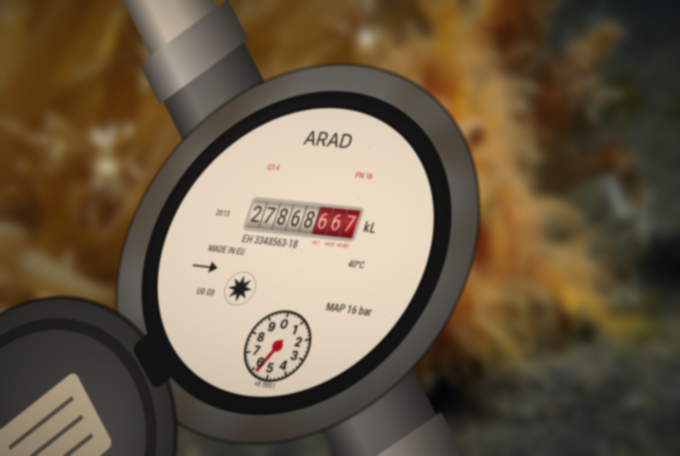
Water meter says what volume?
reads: 27868.6675 kL
